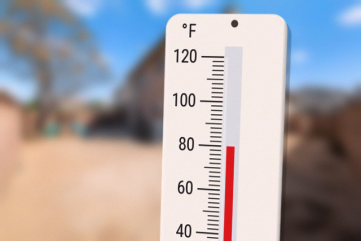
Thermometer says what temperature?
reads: 80 °F
